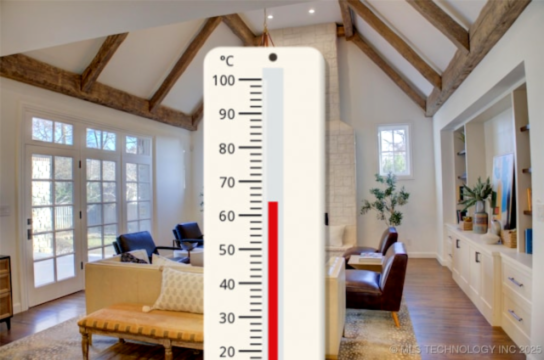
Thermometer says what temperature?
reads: 64 °C
